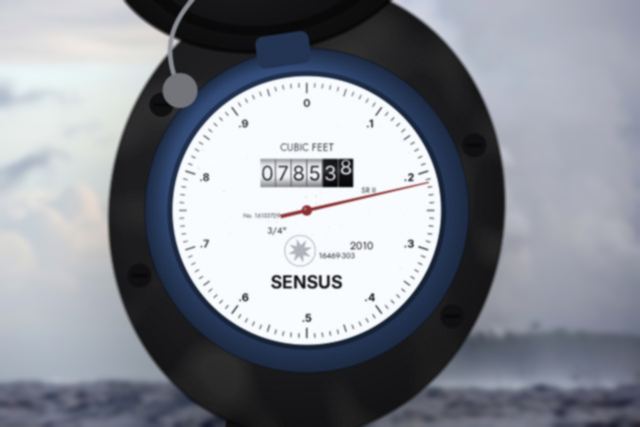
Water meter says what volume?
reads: 78538.21 ft³
